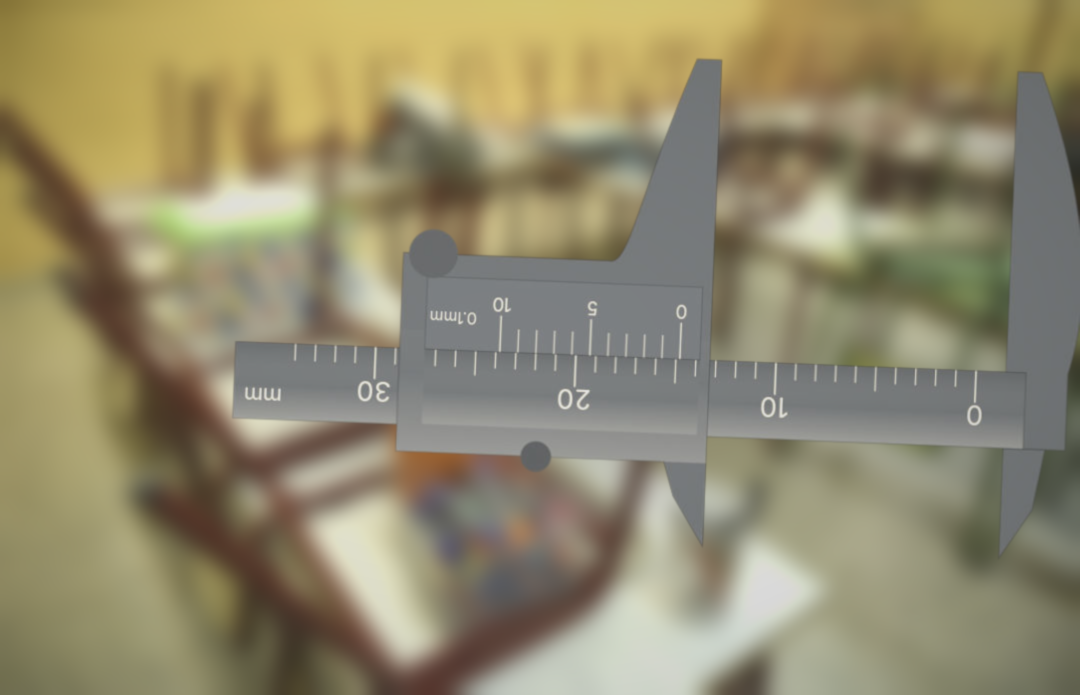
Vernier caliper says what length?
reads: 14.8 mm
